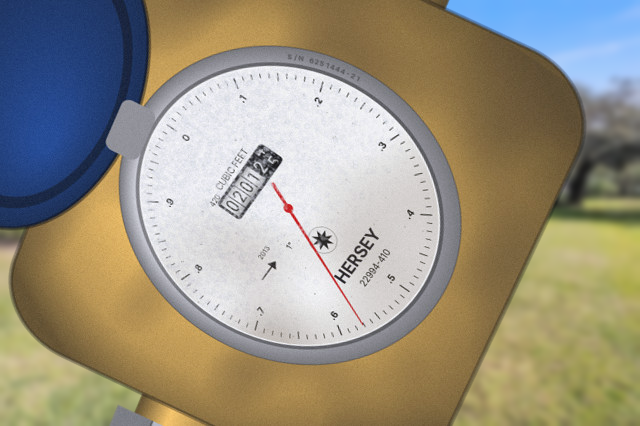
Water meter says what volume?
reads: 20124.57 ft³
